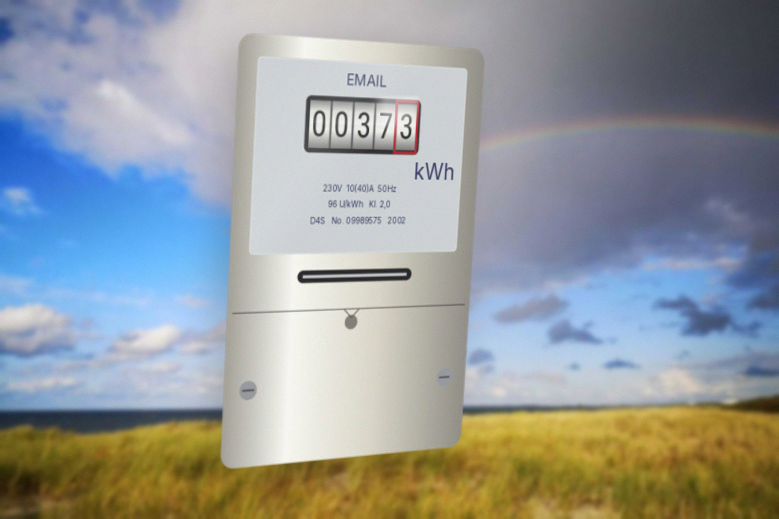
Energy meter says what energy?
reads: 37.3 kWh
